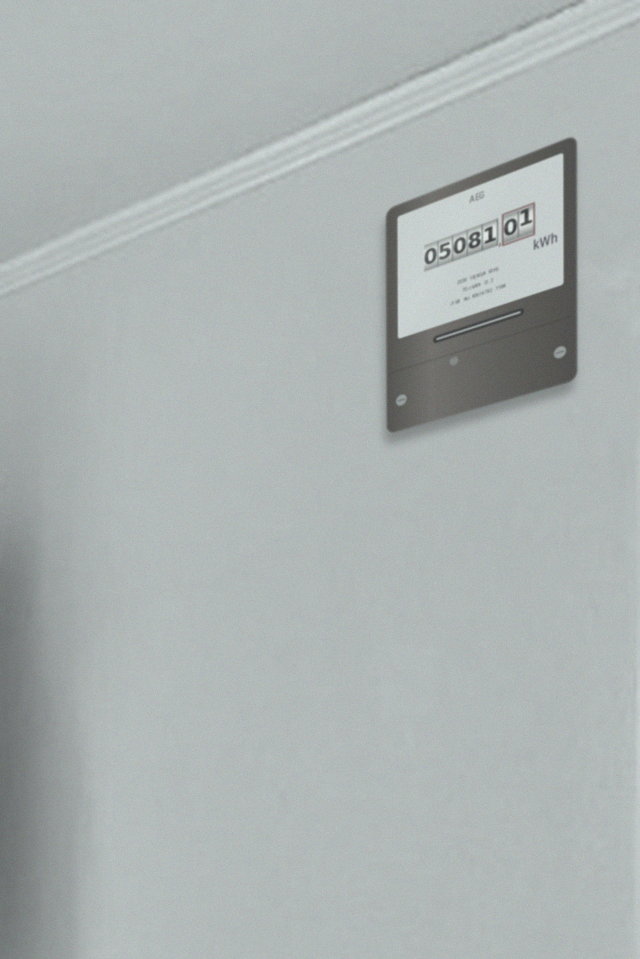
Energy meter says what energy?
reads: 5081.01 kWh
